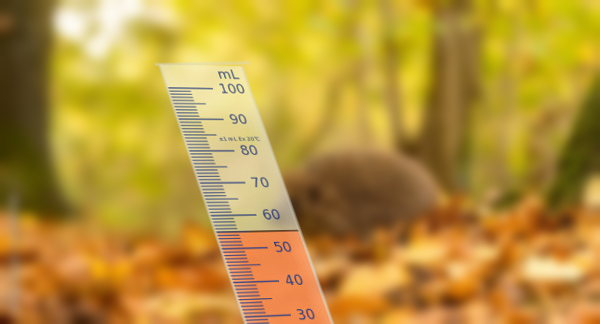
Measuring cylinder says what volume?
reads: 55 mL
